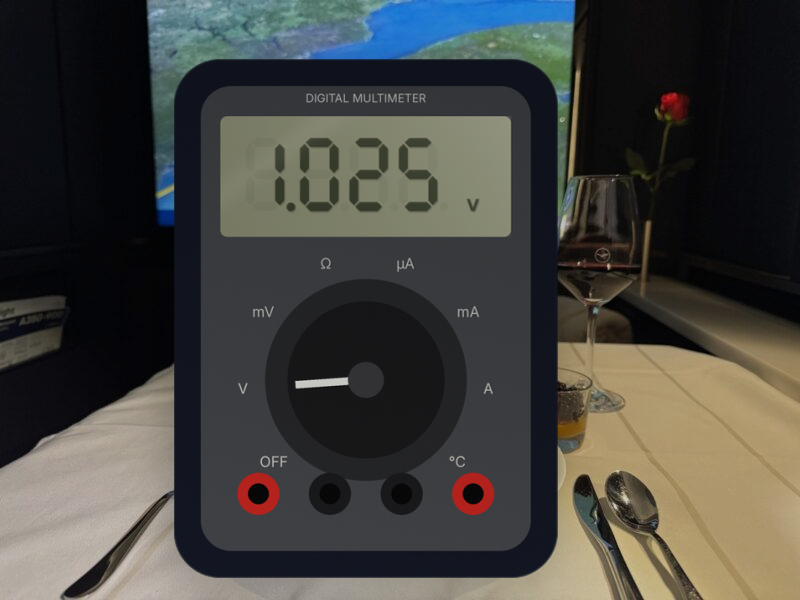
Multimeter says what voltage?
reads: 1.025 V
